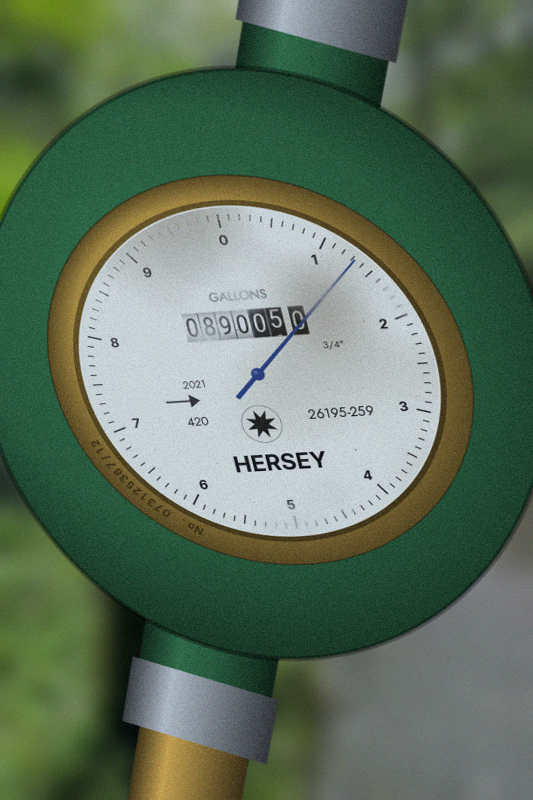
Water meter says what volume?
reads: 890051.3 gal
